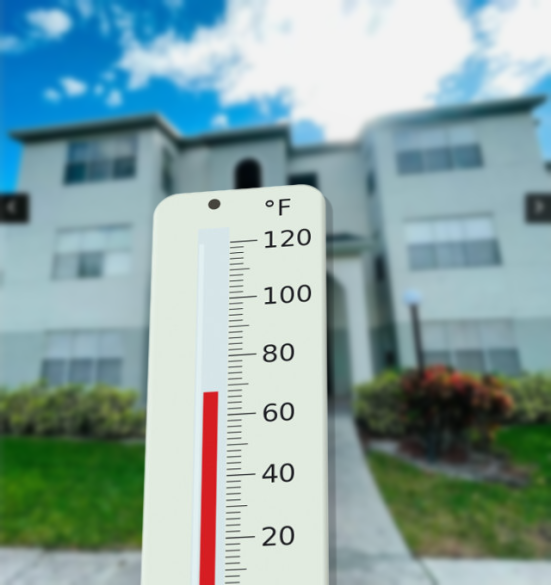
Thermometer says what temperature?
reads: 68 °F
